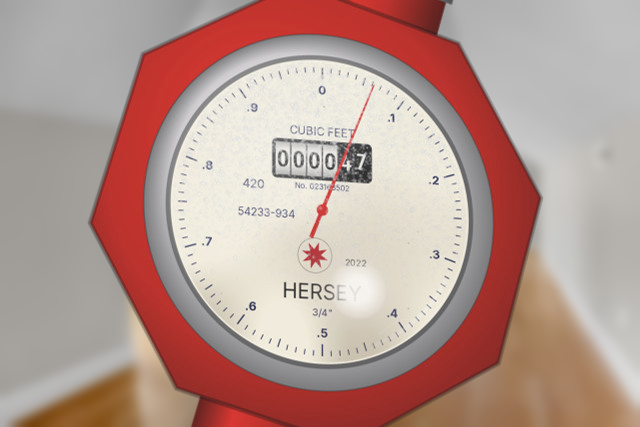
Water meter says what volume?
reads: 47.06 ft³
